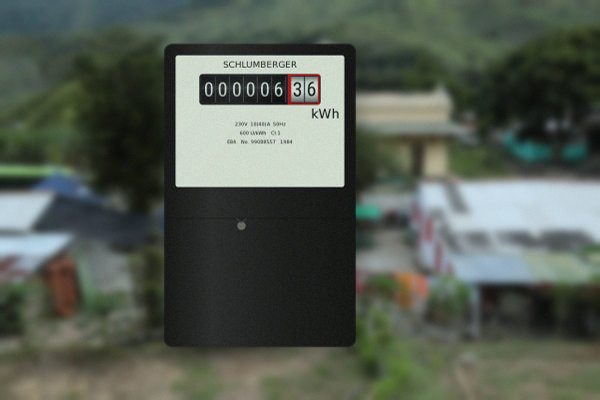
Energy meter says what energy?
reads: 6.36 kWh
